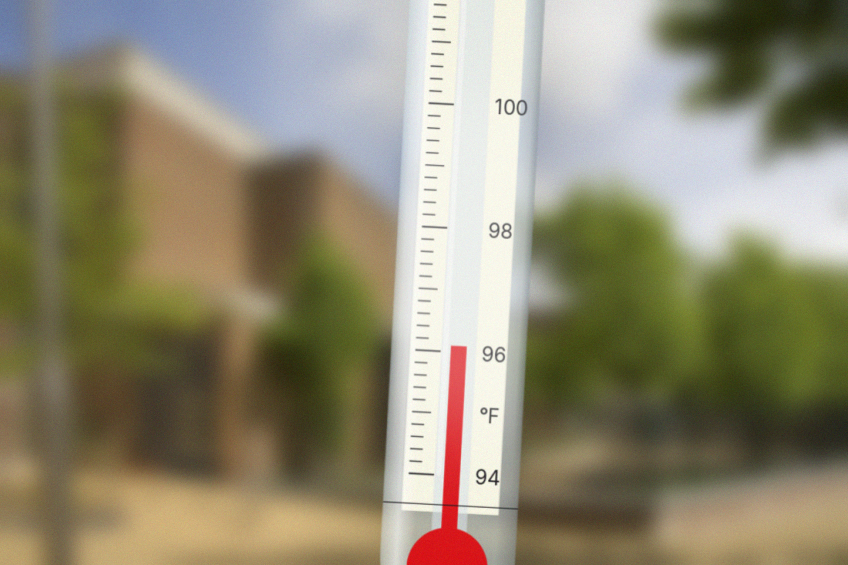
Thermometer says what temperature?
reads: 96.1 °F
